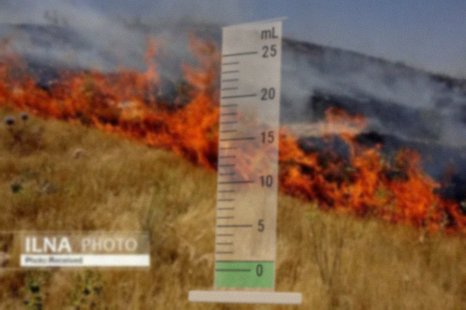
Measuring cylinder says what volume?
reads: 1 mL
